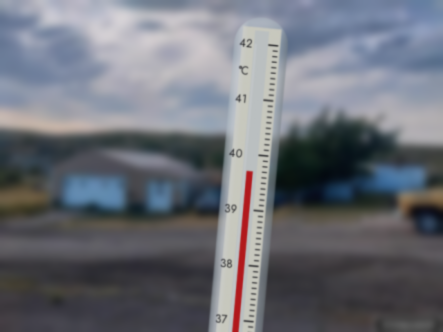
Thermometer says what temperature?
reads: 39.7 °C
